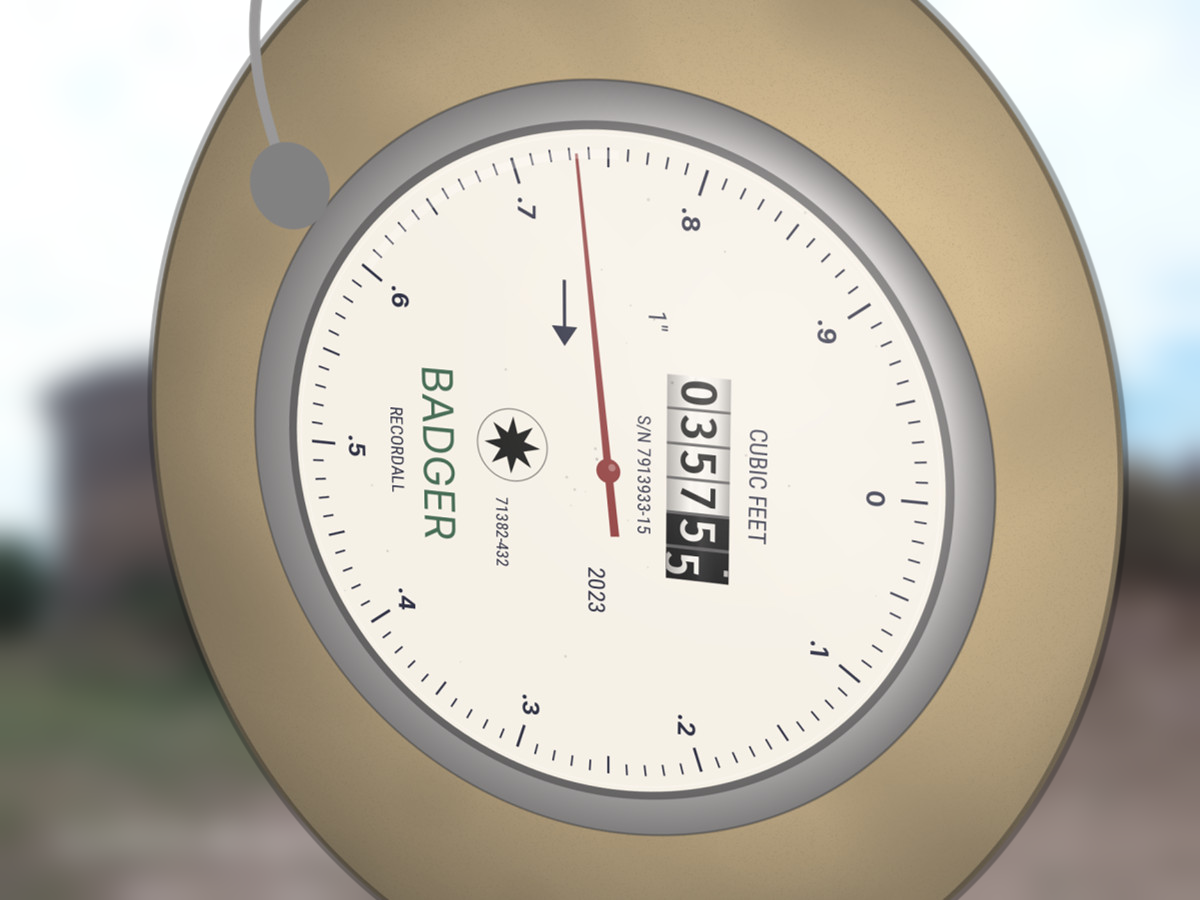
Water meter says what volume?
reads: 35754.73 ft³
